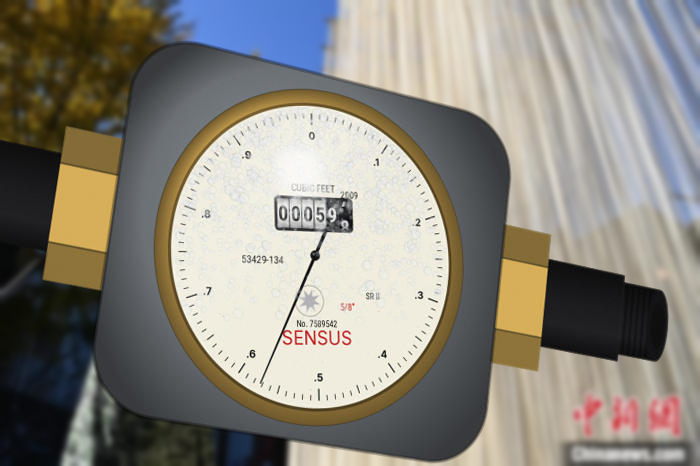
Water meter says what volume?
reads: 597.57 ft³
